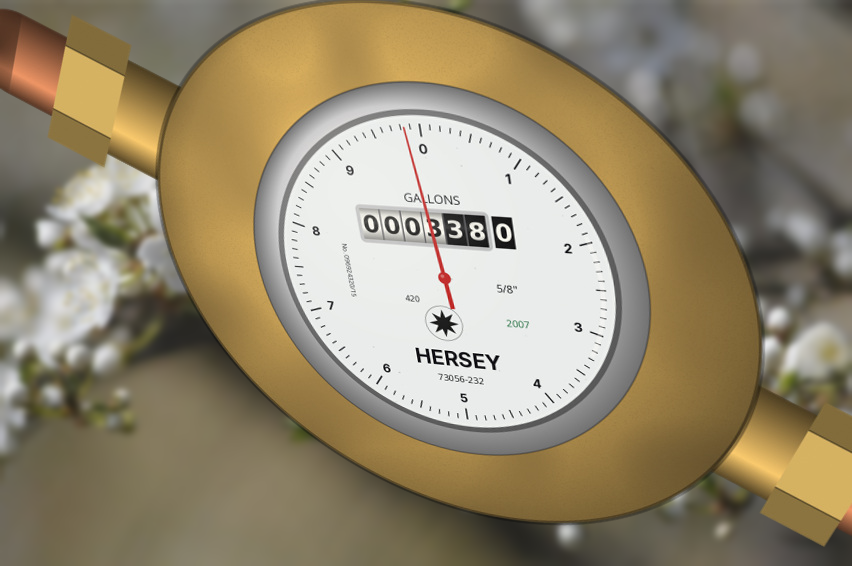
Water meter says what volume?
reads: 3379.8 gal
